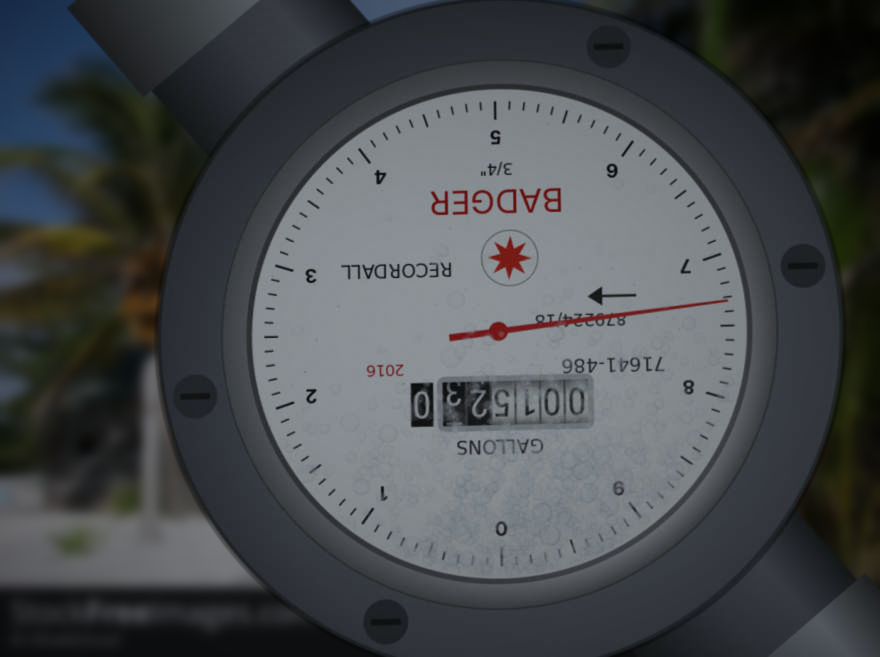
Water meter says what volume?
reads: 15227.3 gal
